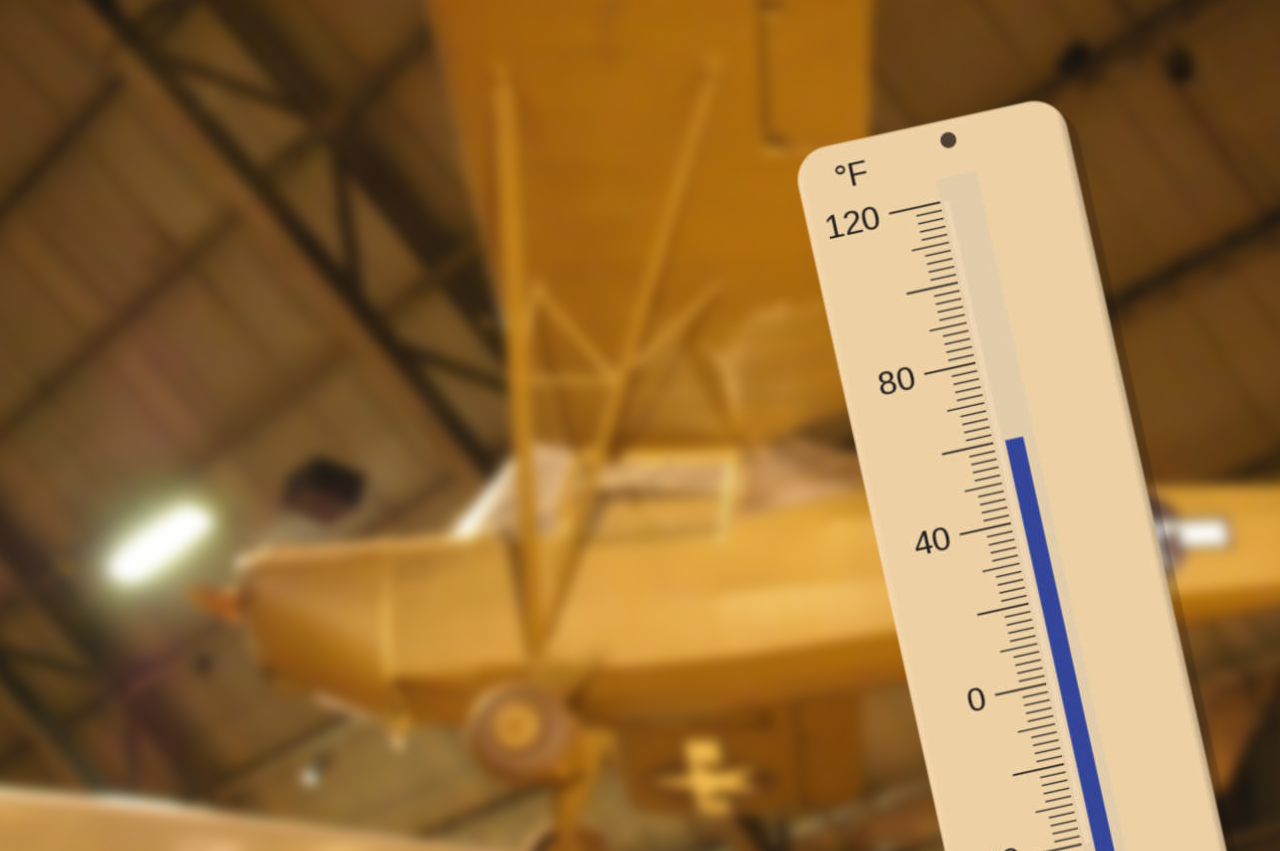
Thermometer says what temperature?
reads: 60 °F
